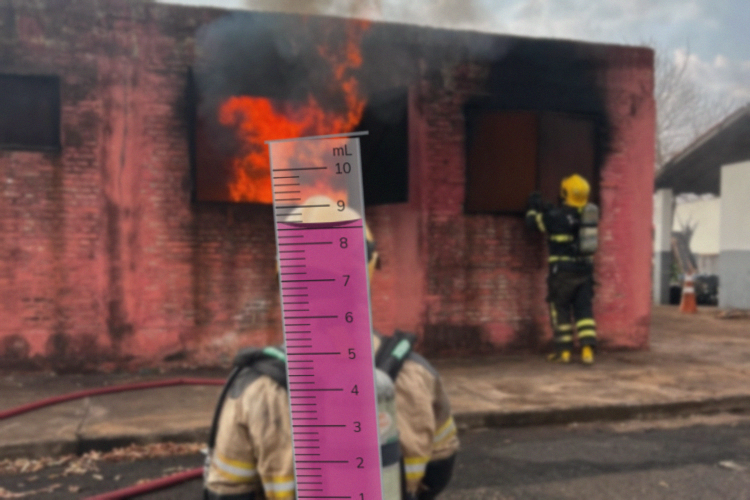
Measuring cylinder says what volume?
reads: 8.4 mL
